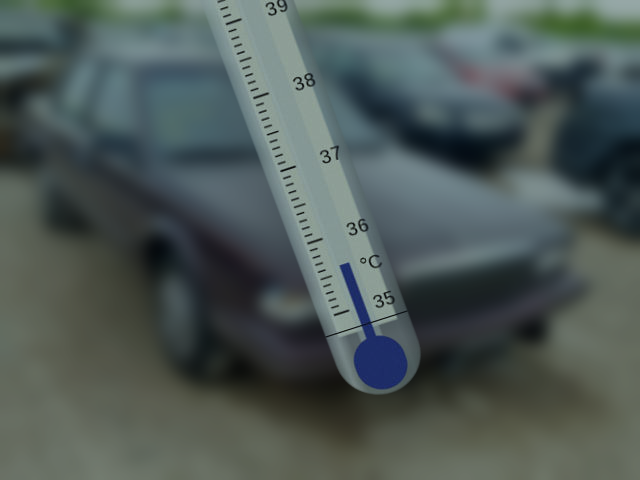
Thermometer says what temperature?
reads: 35.6 °C
